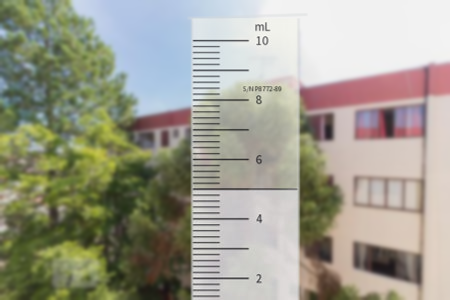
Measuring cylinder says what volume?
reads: 5 mL
